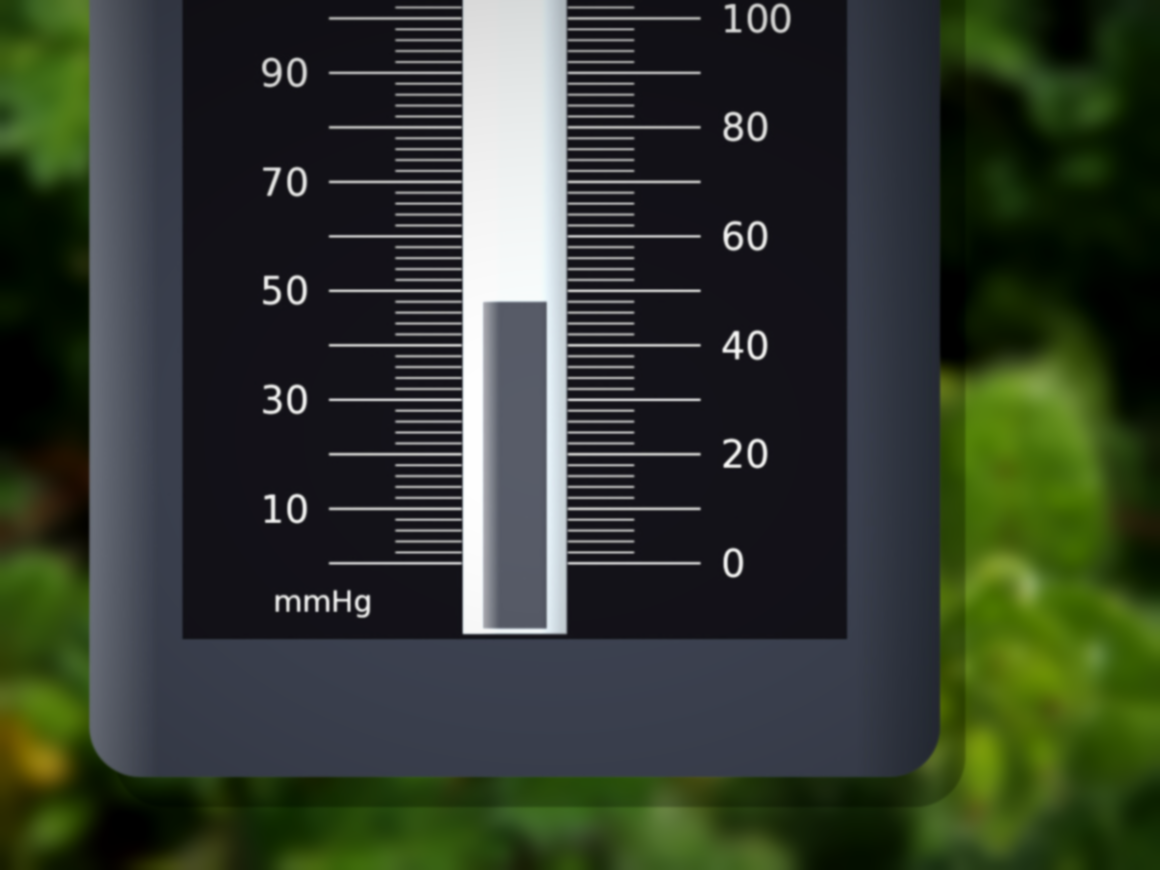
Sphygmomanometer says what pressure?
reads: 48 mmHg
